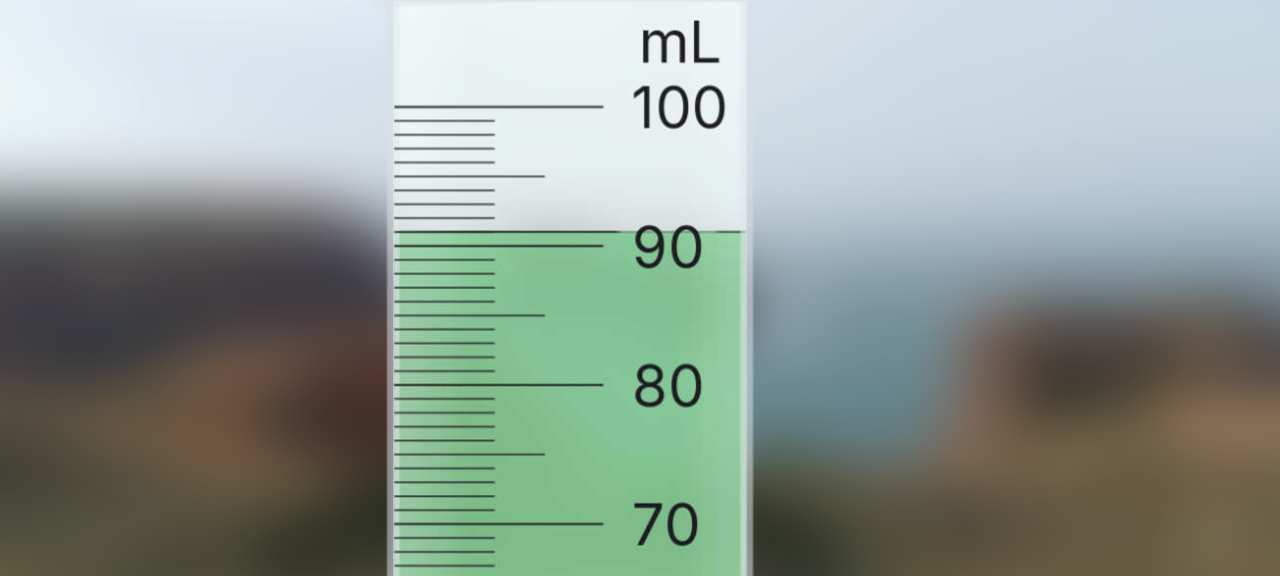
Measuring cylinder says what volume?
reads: 91 mL
